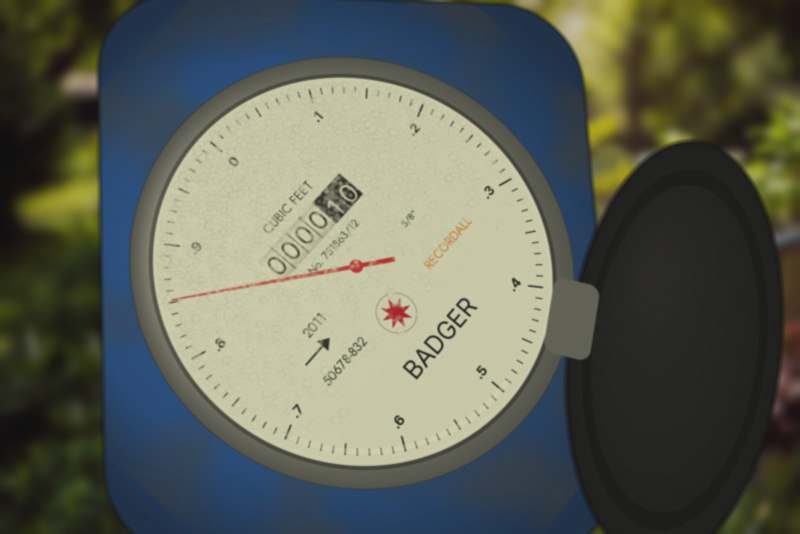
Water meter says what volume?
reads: 9.85 ft³
